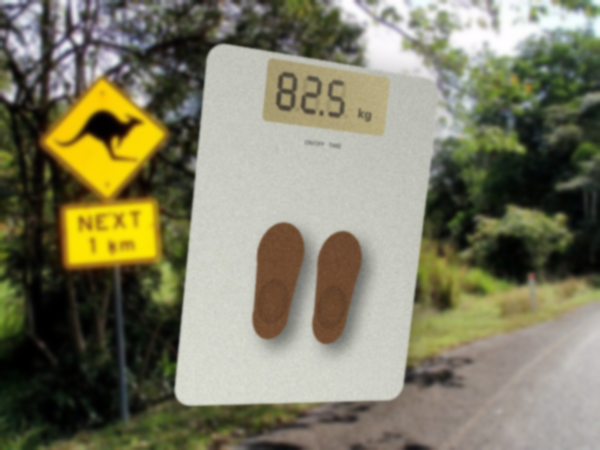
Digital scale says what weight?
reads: 82.5 kg
